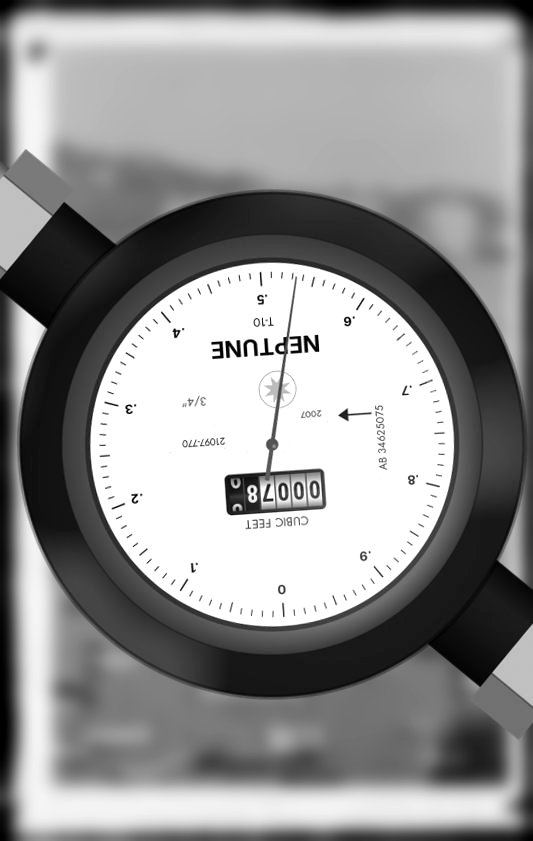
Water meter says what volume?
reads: 788.53 ft³
